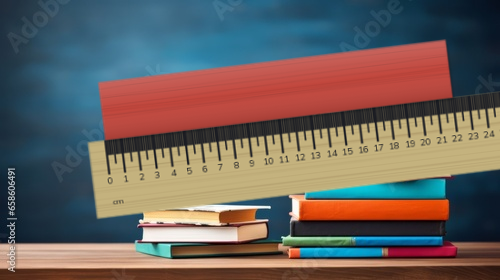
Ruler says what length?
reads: 22 cm
